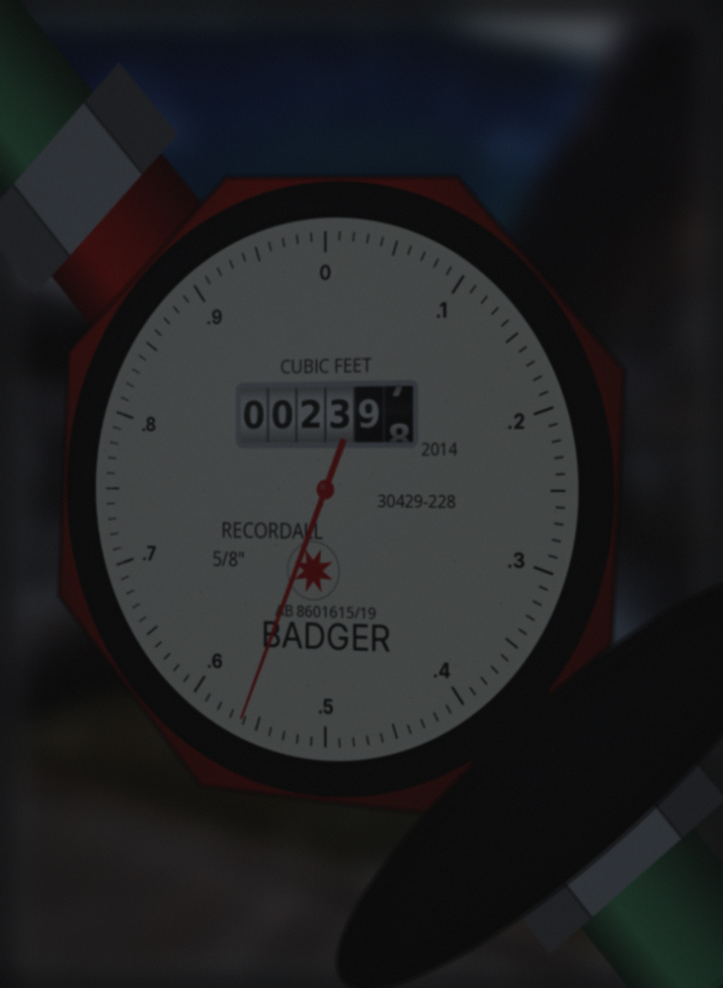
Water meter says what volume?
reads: 2397.56 ft³
